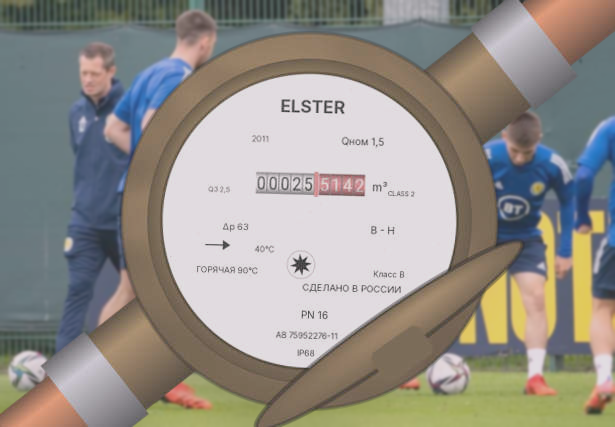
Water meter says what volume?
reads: 25.5142 m³
